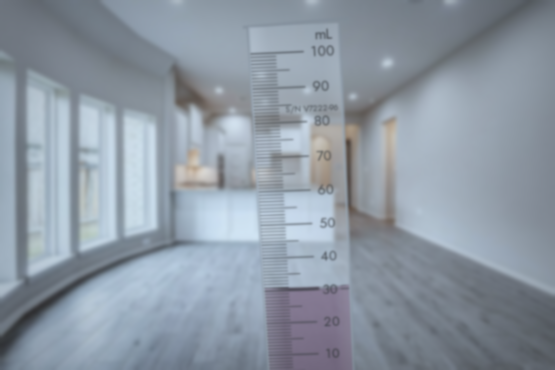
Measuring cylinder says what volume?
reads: 30 mL
